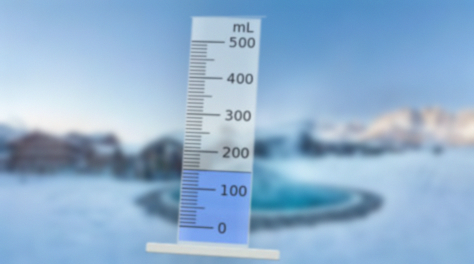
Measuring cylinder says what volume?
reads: 150 mL
